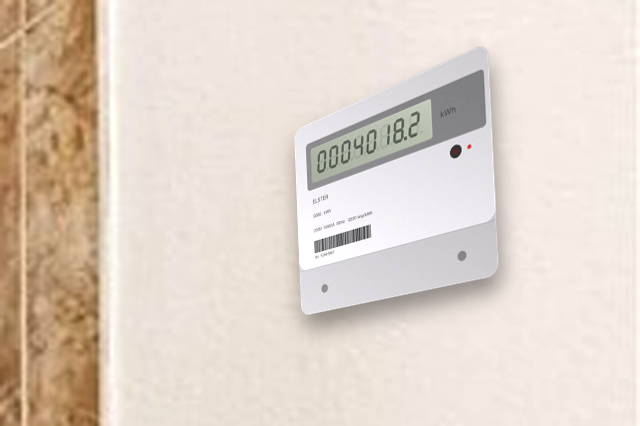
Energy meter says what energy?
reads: 4018.2 kWh
